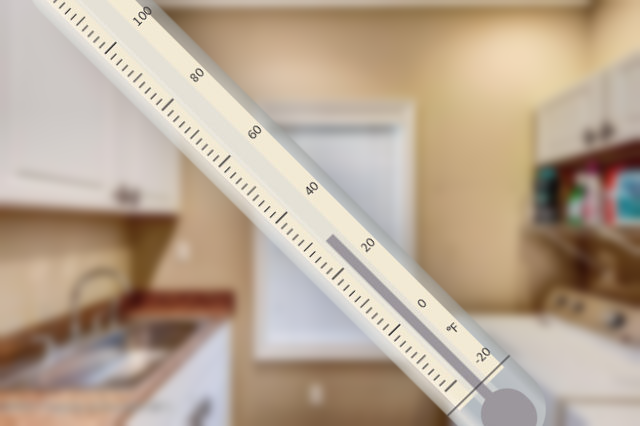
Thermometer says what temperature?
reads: 28 °F
